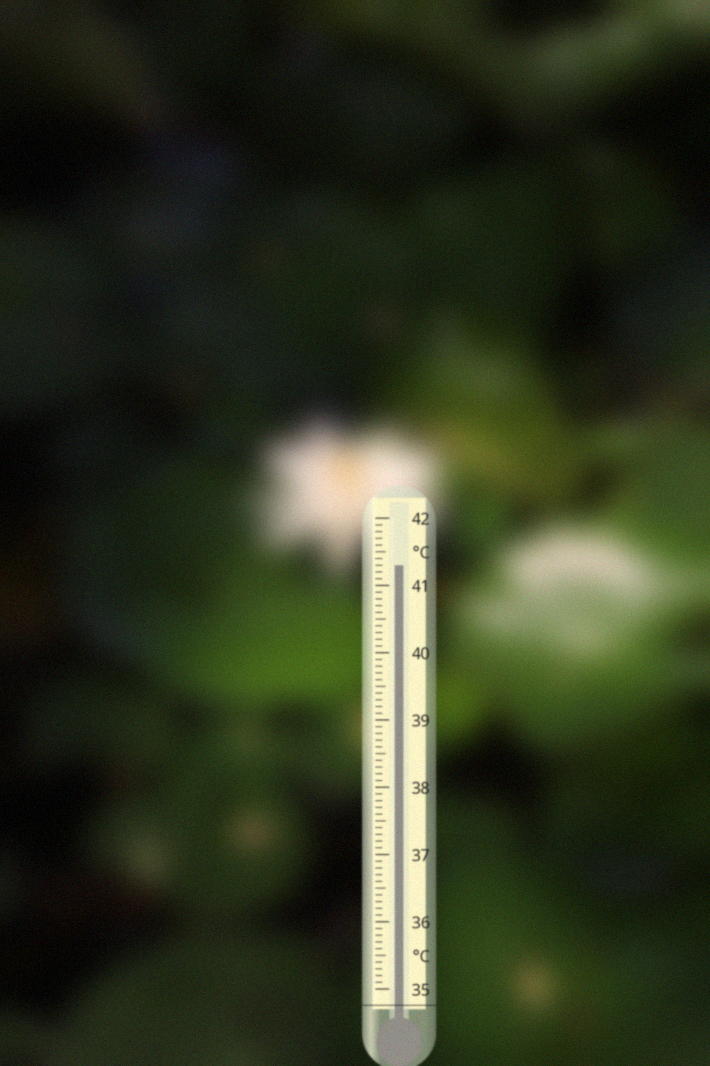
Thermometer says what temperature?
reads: 41.3 °C
